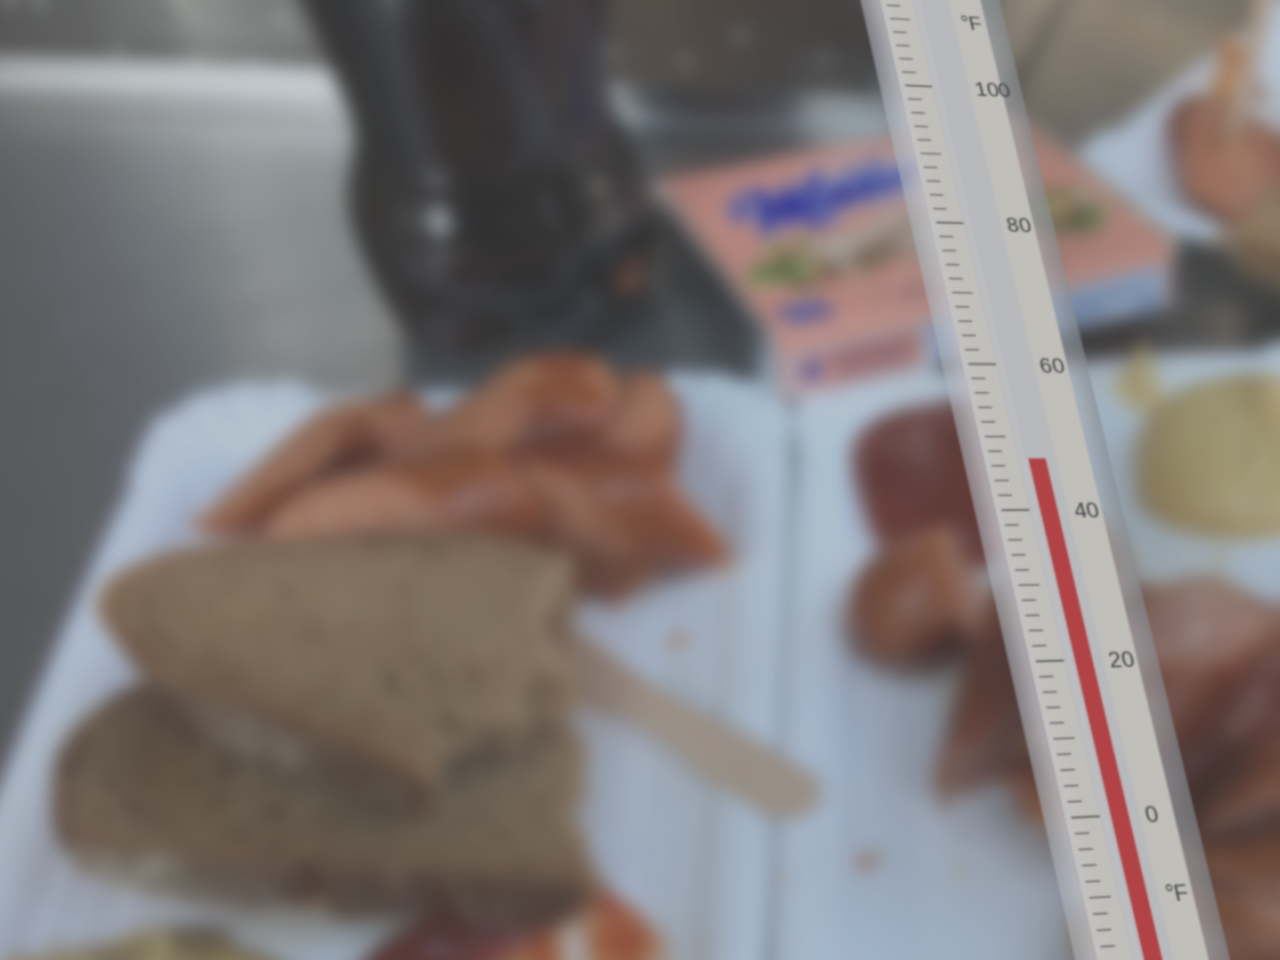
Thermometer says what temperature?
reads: 47 °F
